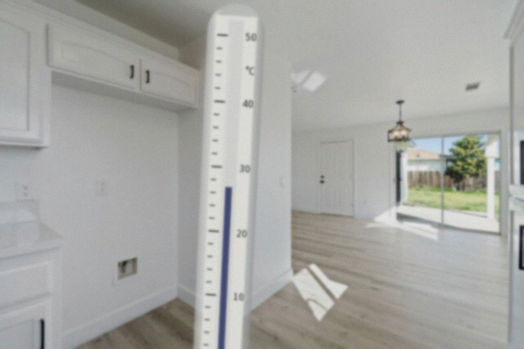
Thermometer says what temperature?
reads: 27 °C
